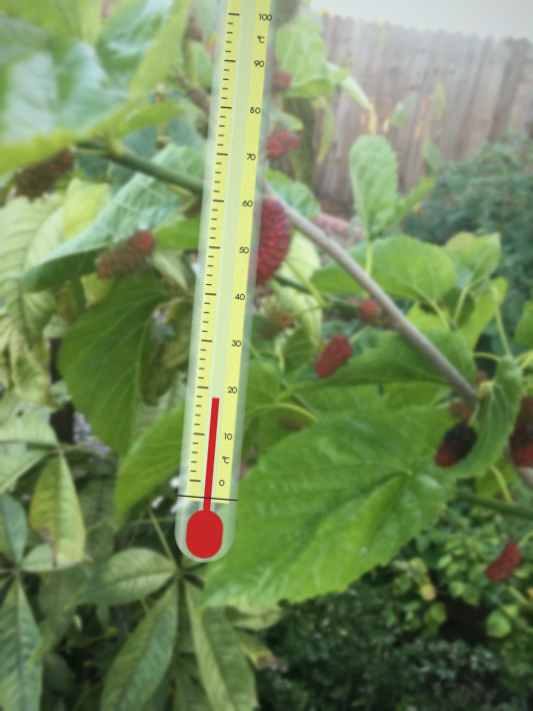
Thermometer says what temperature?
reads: 18 °C
